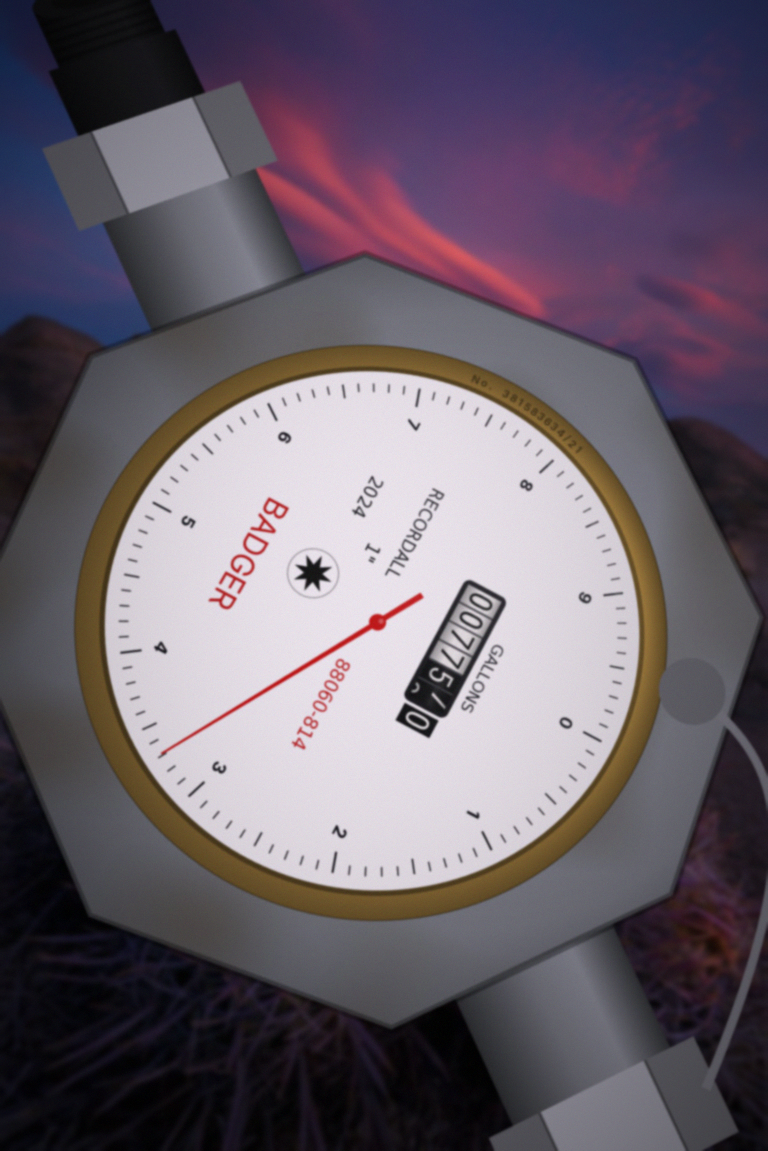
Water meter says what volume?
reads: 77573.3 gal
